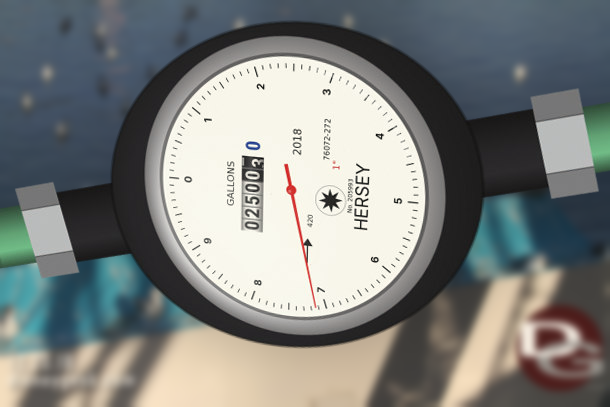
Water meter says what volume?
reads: 250027.1 gal
